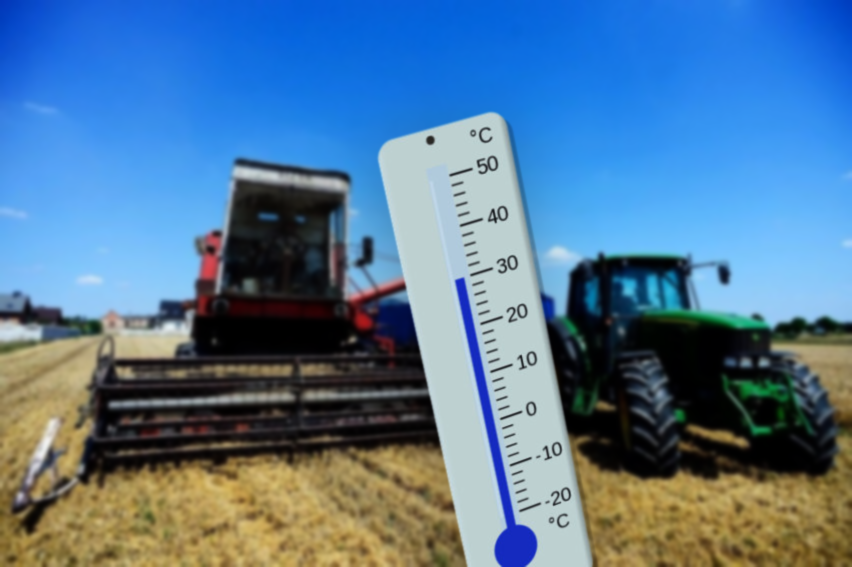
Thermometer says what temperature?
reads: 30 °C
